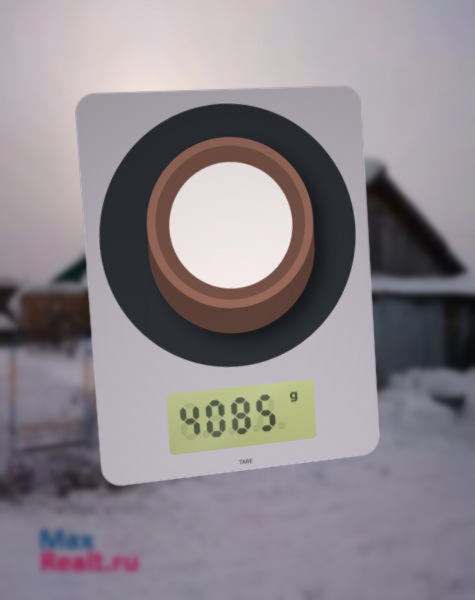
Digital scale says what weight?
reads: 4085 g
